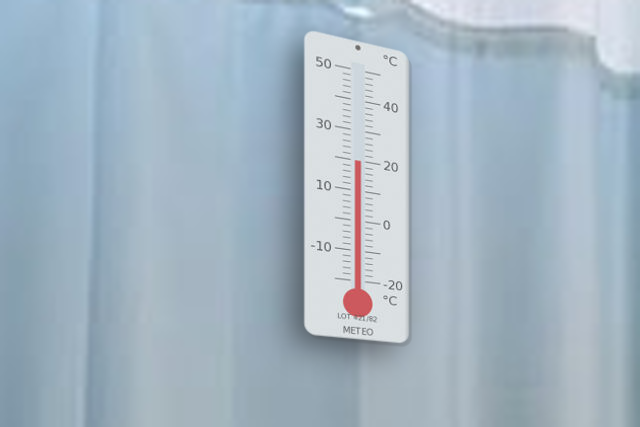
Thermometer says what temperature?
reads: 20 °C
